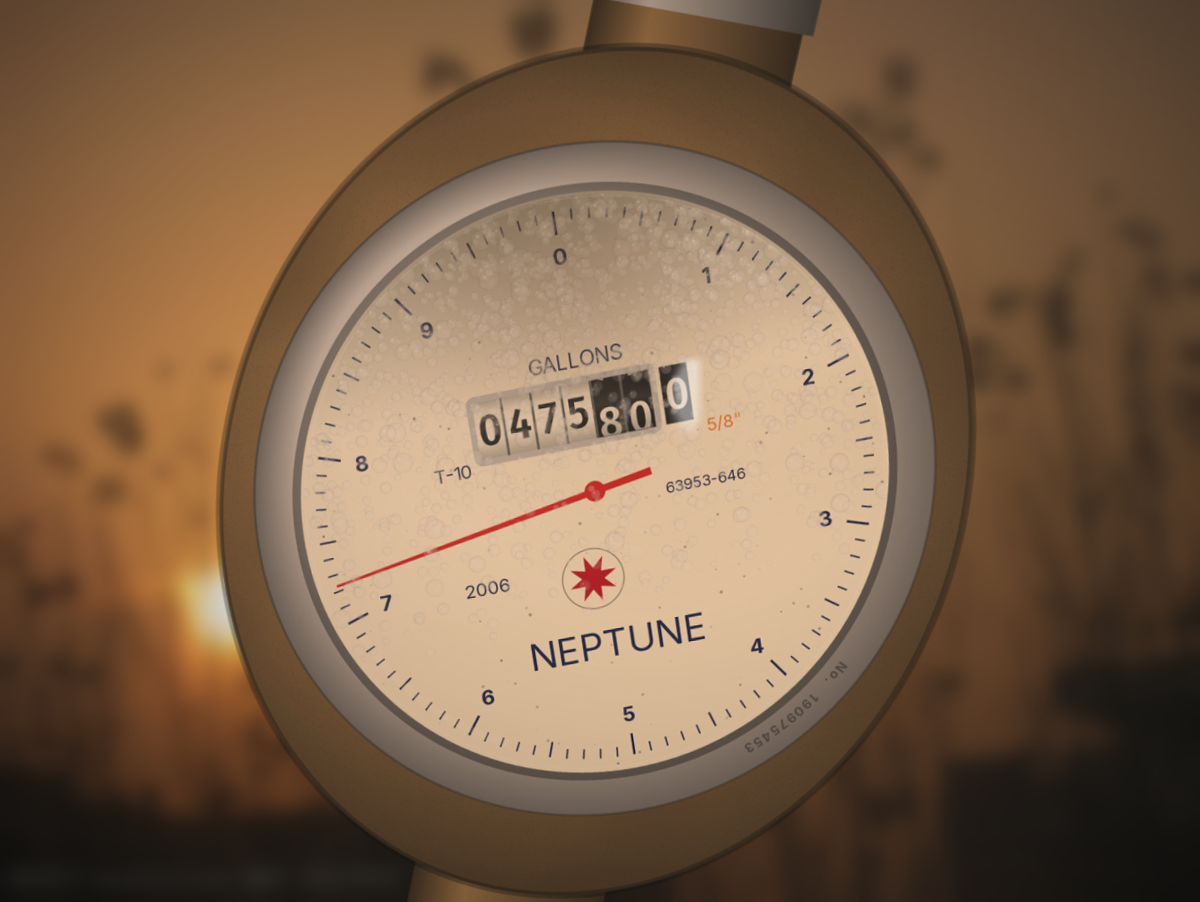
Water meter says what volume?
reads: 475797.2 gal
